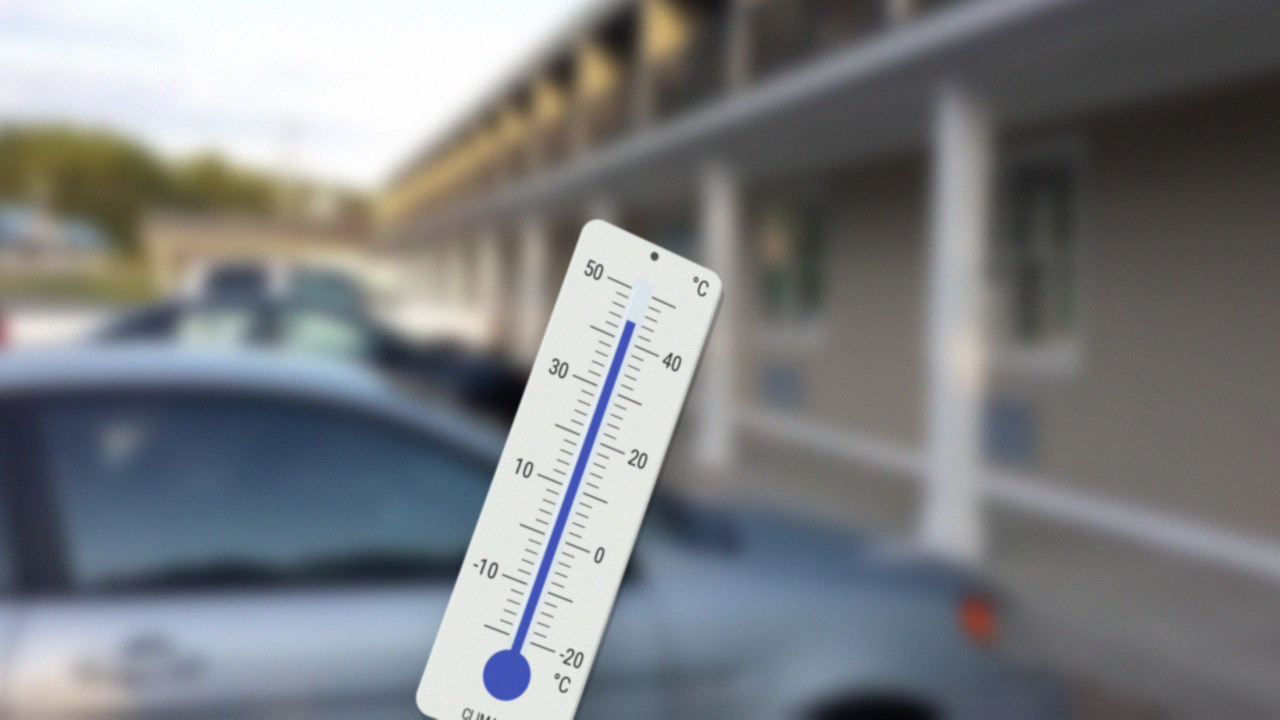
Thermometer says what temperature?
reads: 44 °C
